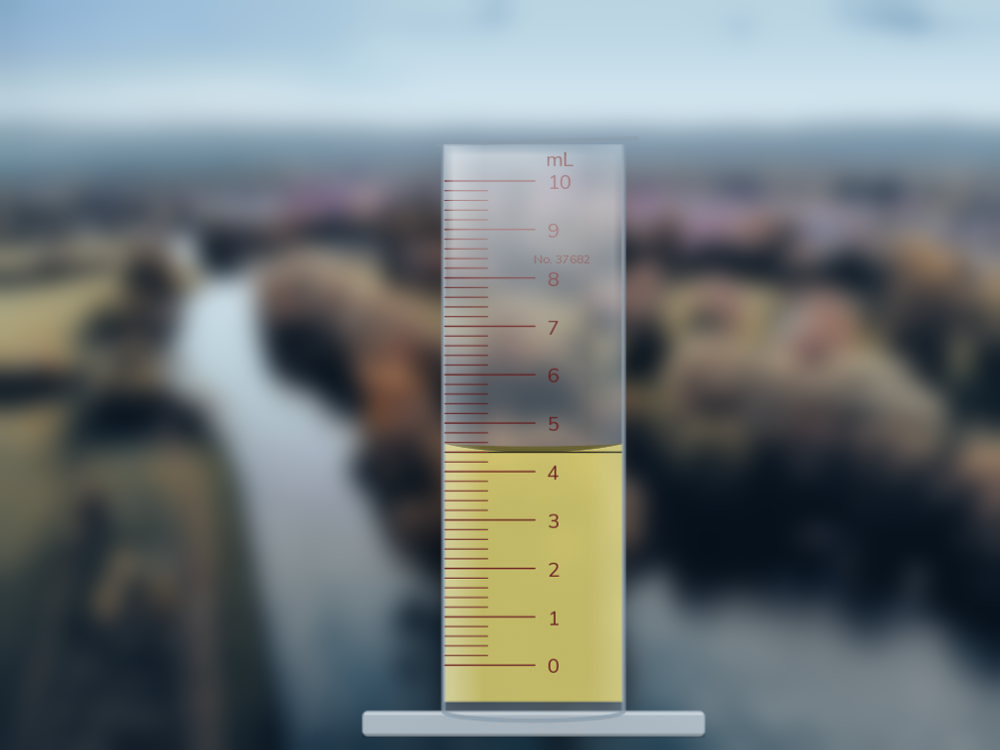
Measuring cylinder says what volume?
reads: 4.4 mL
